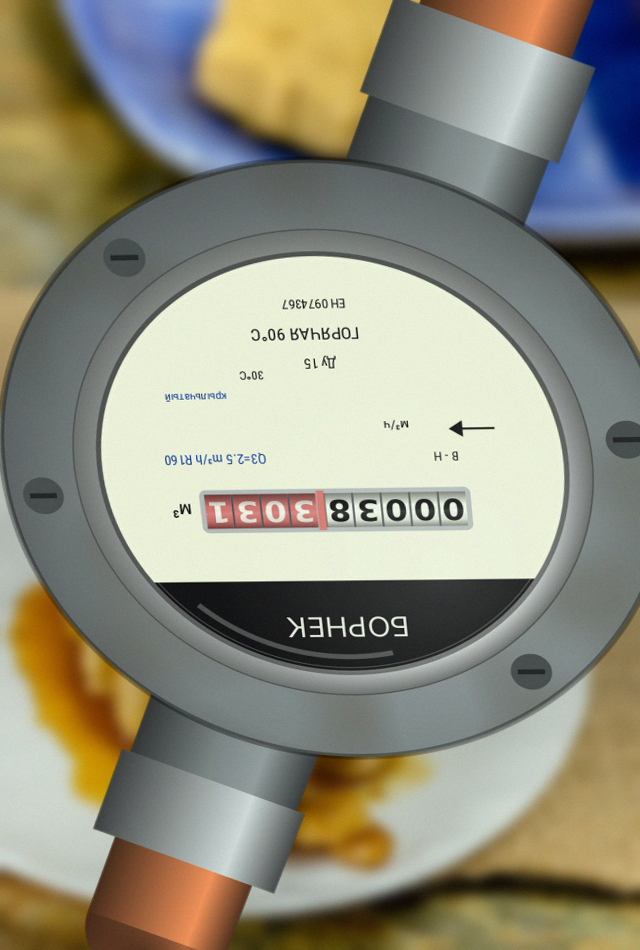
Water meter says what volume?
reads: 38.3031 m³
